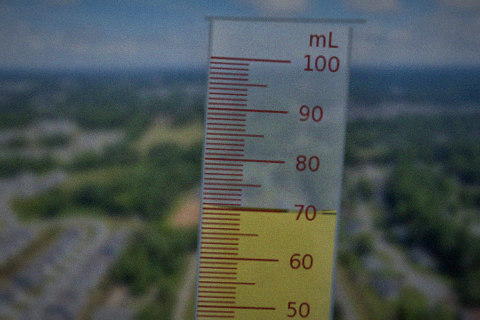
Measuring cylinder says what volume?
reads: 70 mL
